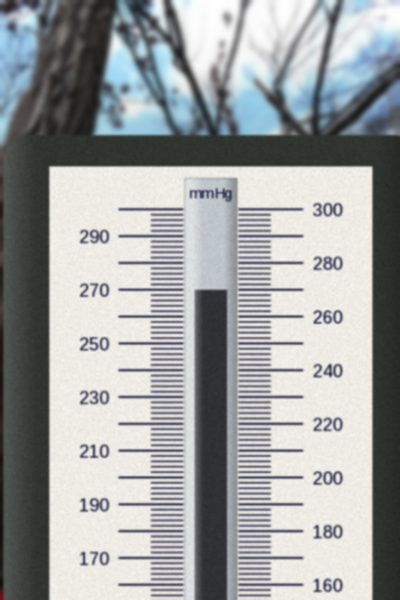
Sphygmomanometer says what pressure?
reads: 270 mmHg
